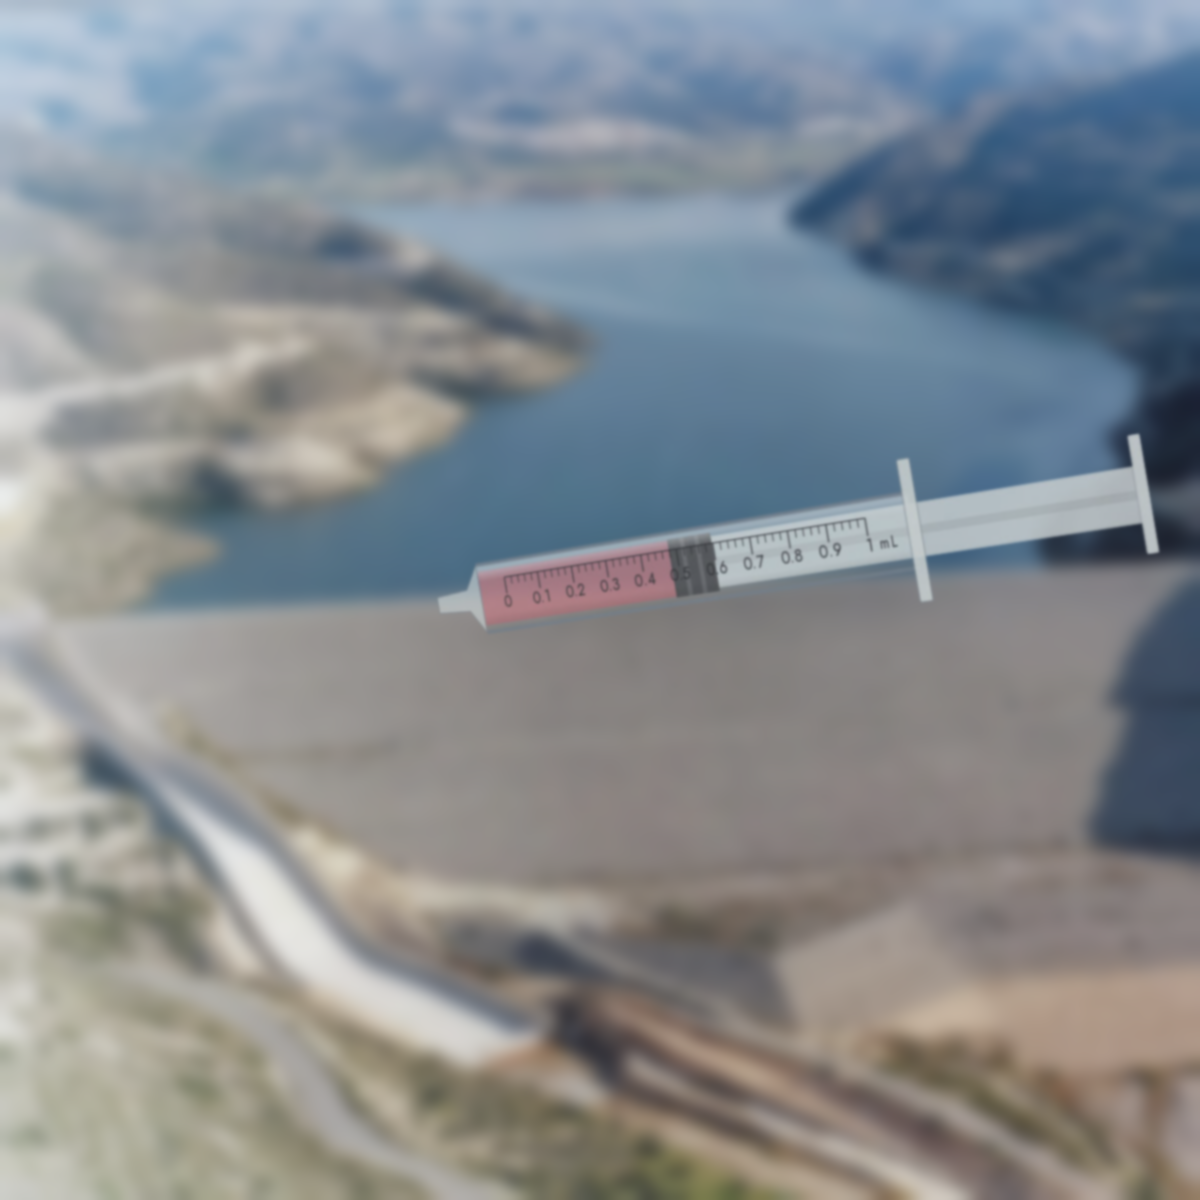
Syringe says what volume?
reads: 0.48 mL
